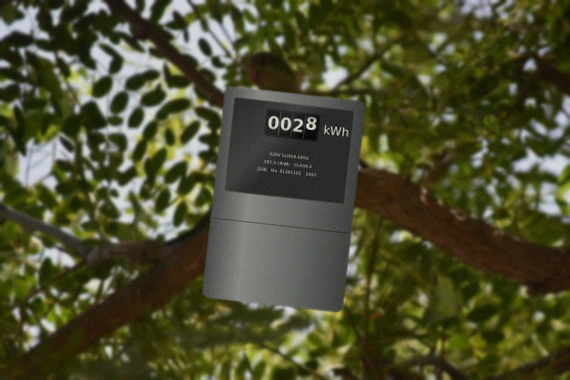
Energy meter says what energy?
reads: 28 kWh
